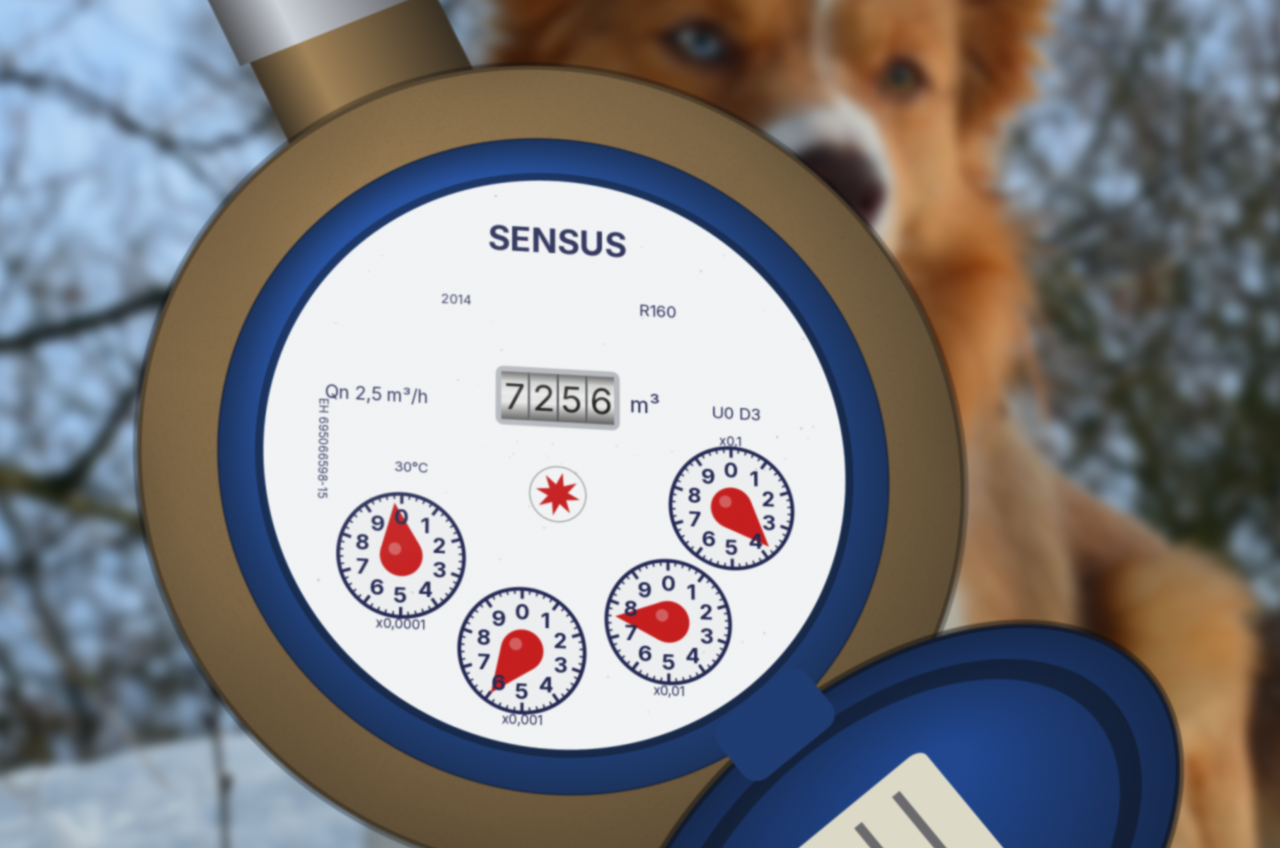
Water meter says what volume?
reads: 7256.3759 m³
